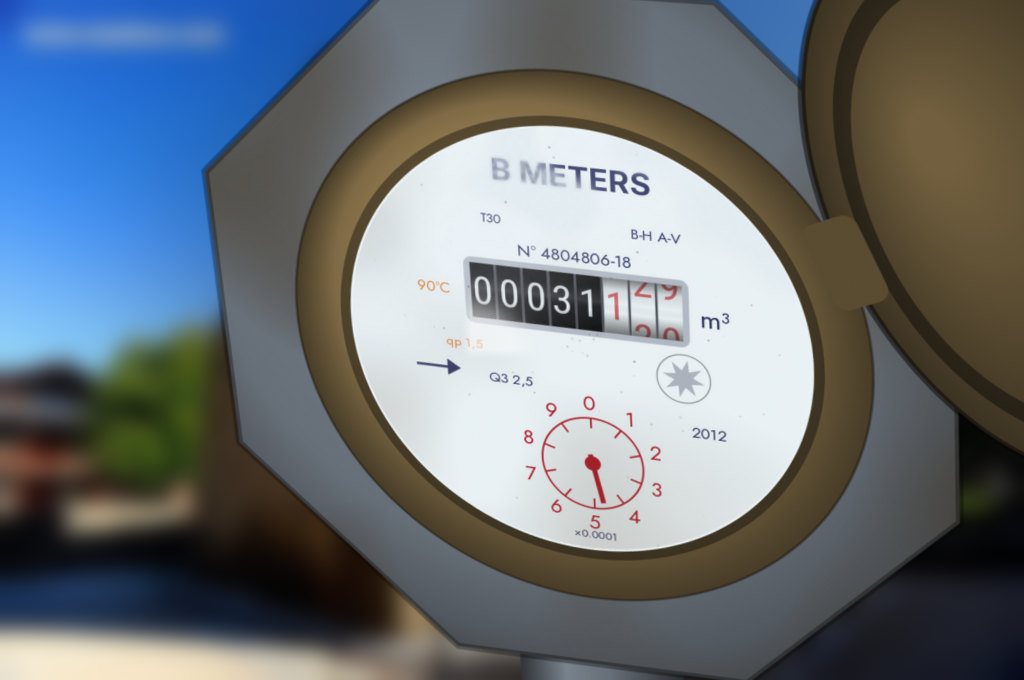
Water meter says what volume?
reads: 31.1294 m³
